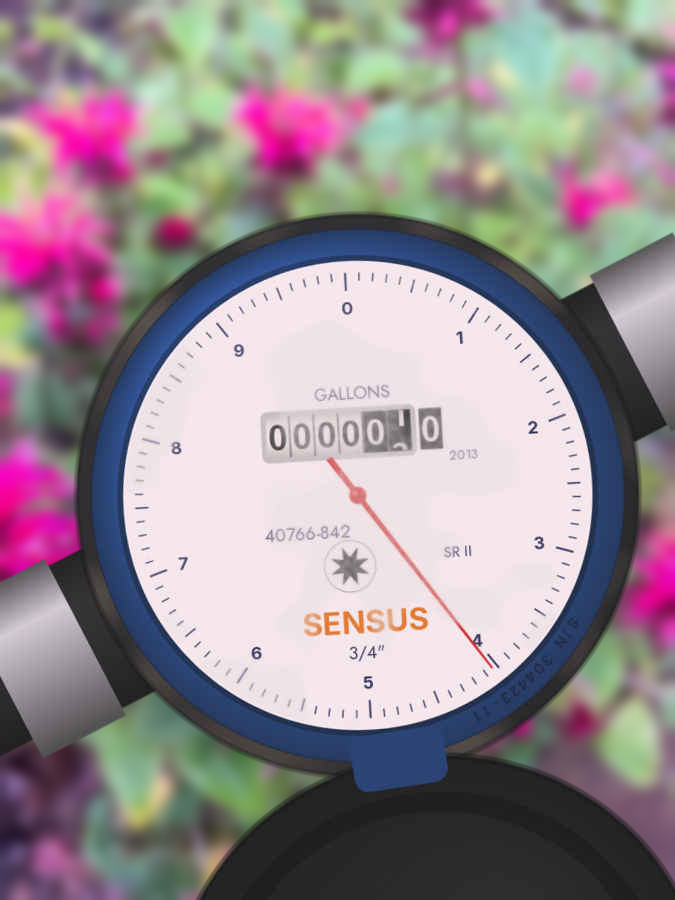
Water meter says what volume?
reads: 14.0 gal
